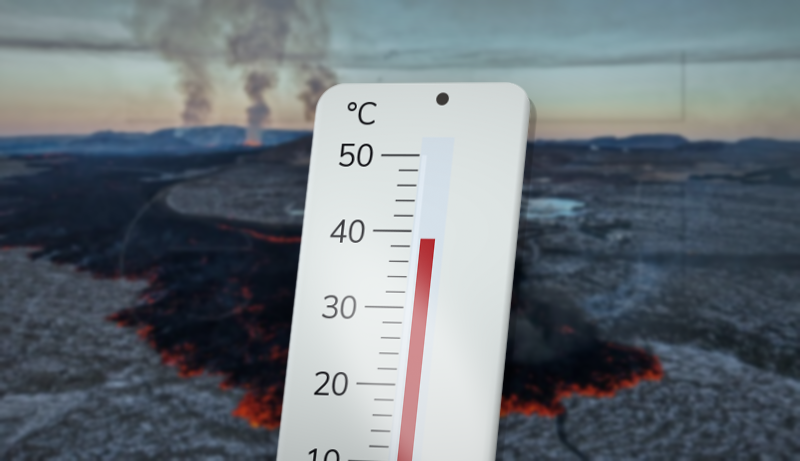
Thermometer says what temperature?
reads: 39 °C
